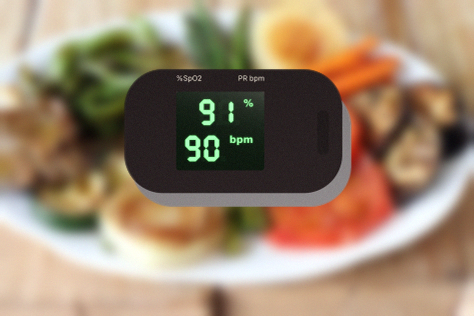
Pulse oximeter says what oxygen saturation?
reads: 91 %
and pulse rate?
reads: 90 bpm
